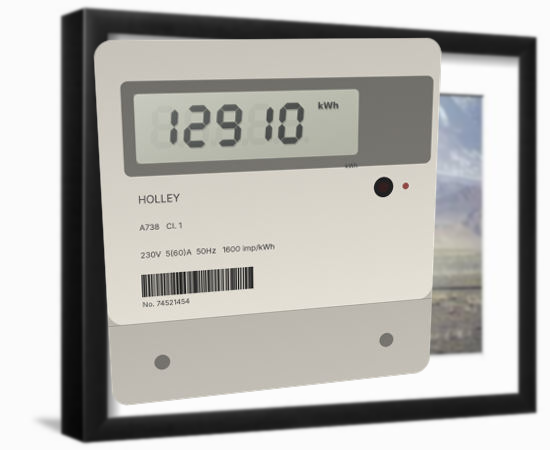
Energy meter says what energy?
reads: 12910 kWh
